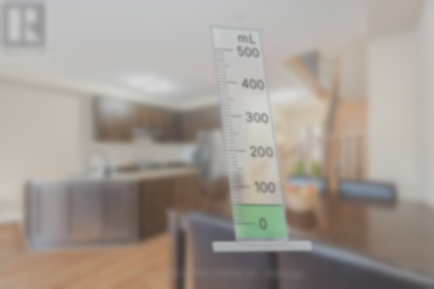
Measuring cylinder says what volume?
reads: 50 mL
